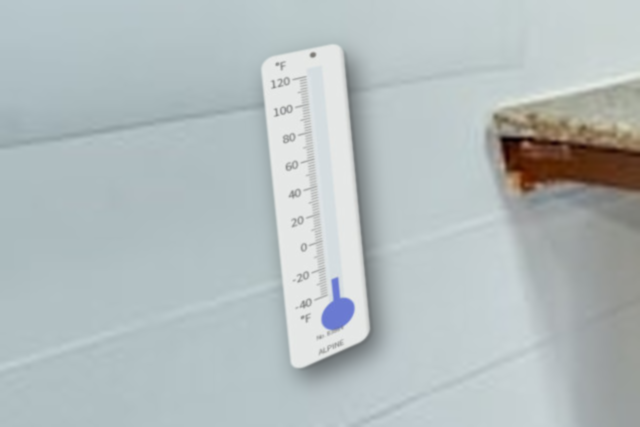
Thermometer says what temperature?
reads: -30 °F
